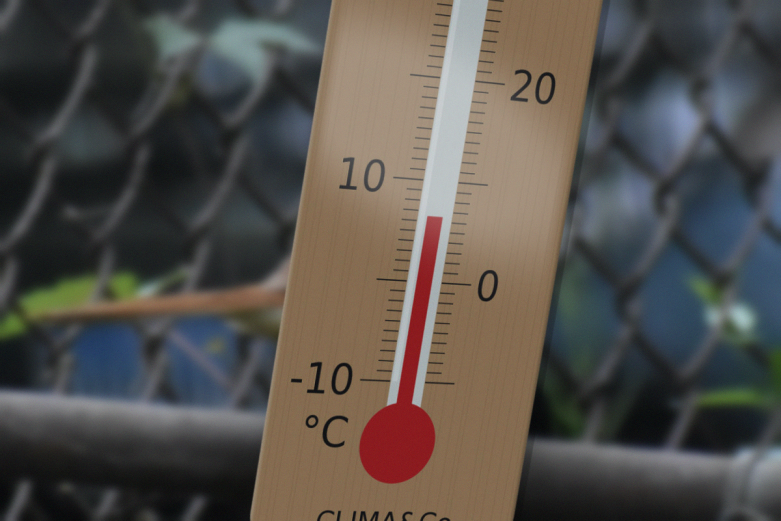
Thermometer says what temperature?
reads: 6.5 °C
